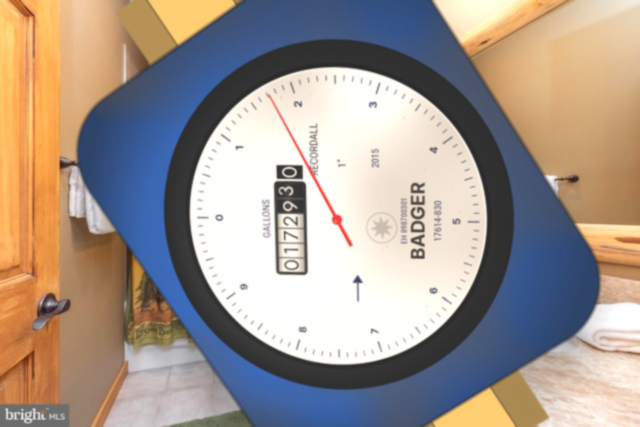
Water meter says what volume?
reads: 172931.7 gal
